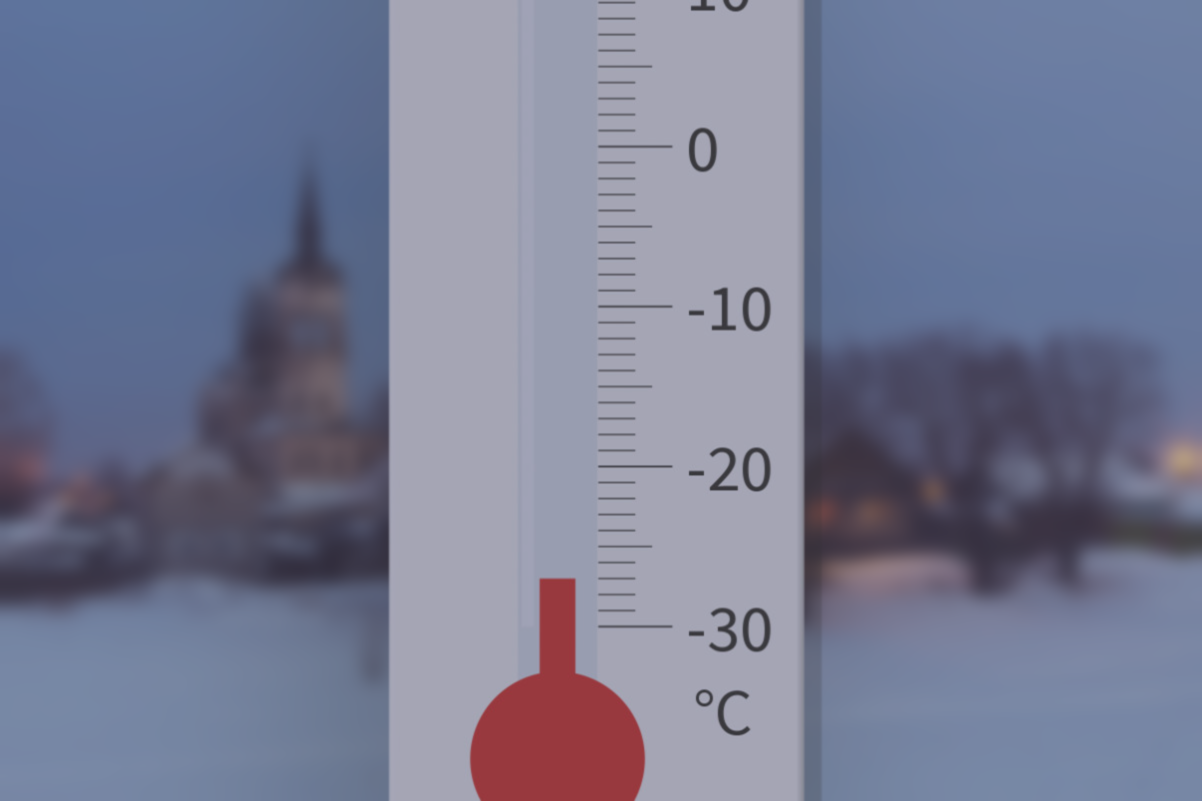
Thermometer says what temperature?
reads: -27 °C
